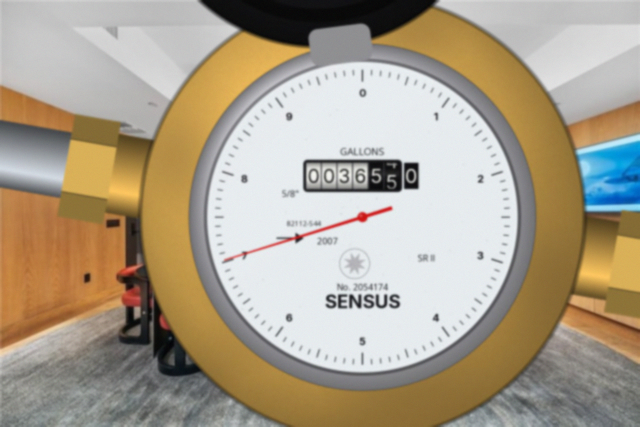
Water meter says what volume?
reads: 36547.0 gal
